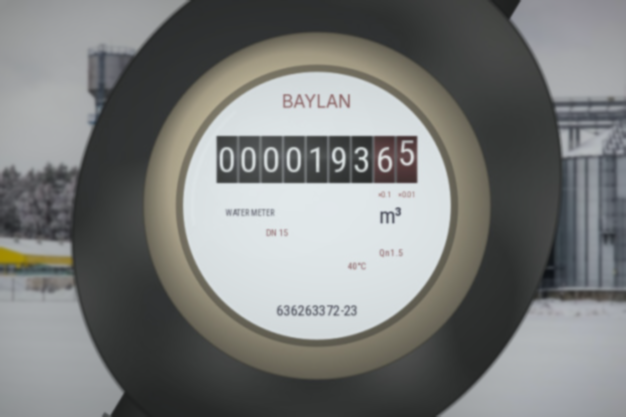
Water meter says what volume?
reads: 193.65 m³
